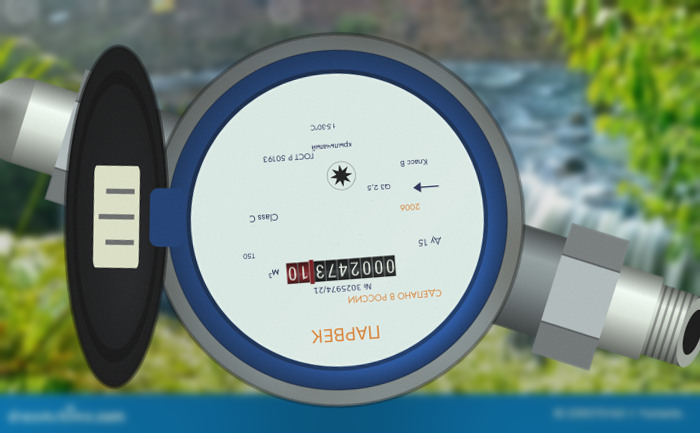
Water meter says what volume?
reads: 2473.10 m³
